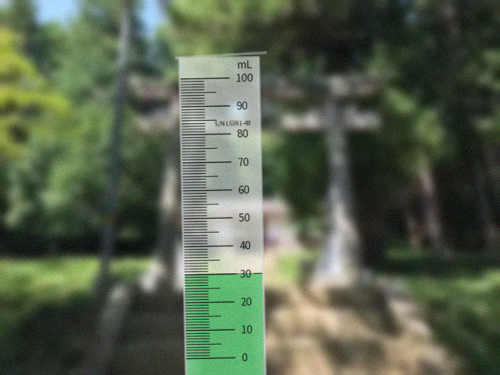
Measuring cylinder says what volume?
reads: 30 mL
